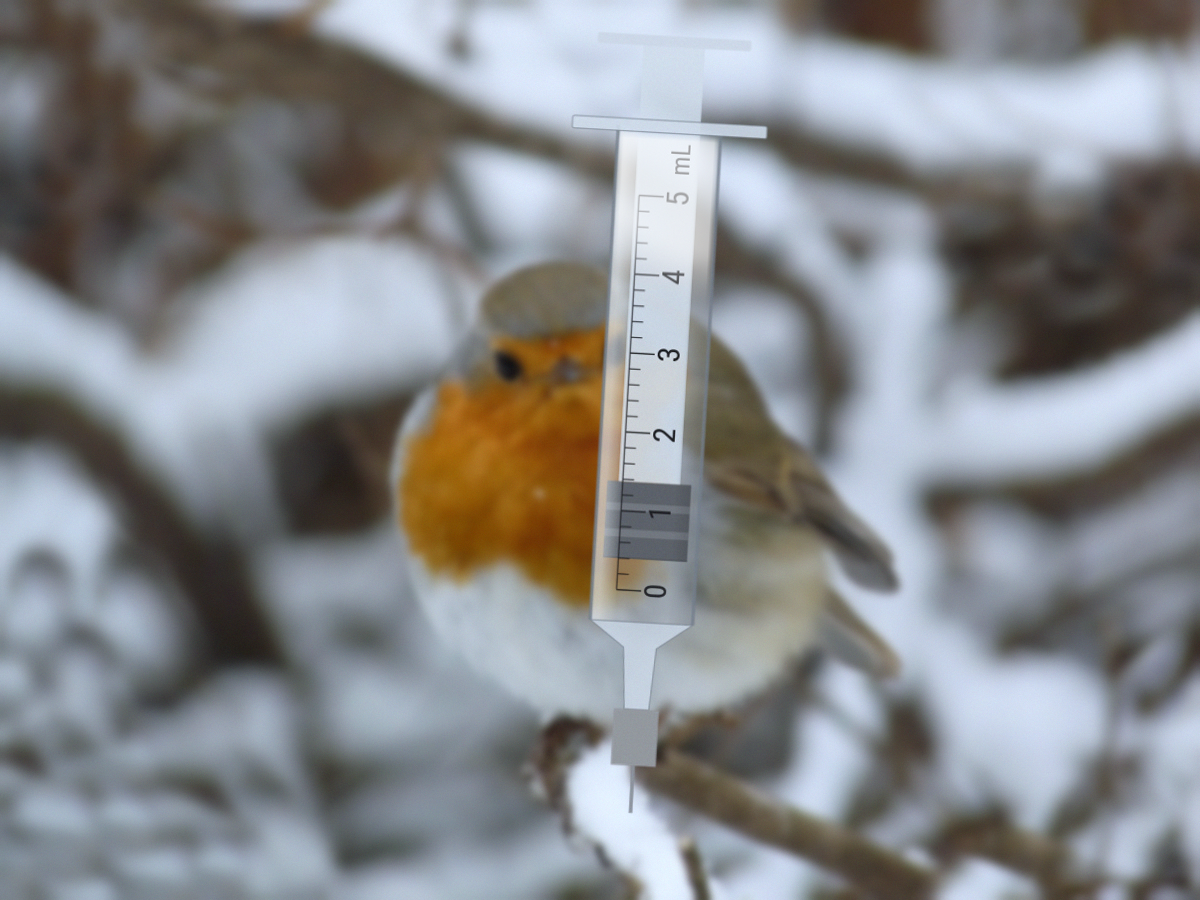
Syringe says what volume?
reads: 0.4 mL
